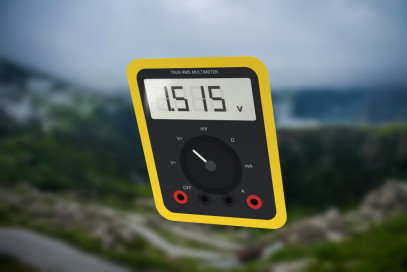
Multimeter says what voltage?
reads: 1.515 V
